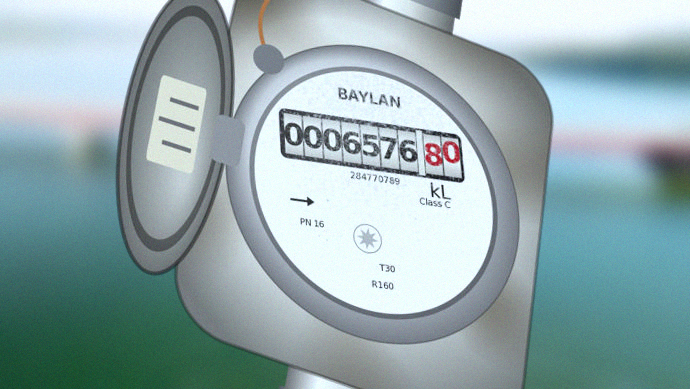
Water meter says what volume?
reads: 6576.80 kL
